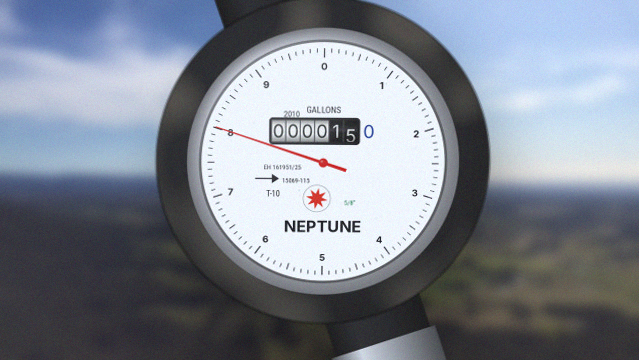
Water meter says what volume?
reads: 148.0 gal
